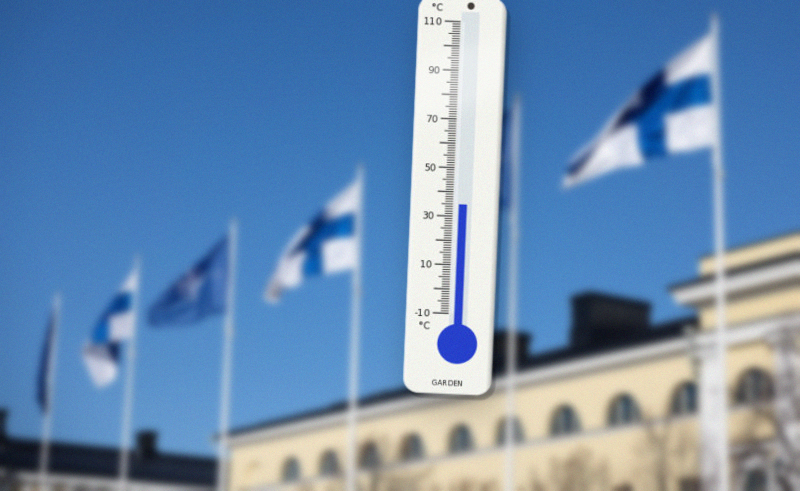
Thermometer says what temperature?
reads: 35 °C
